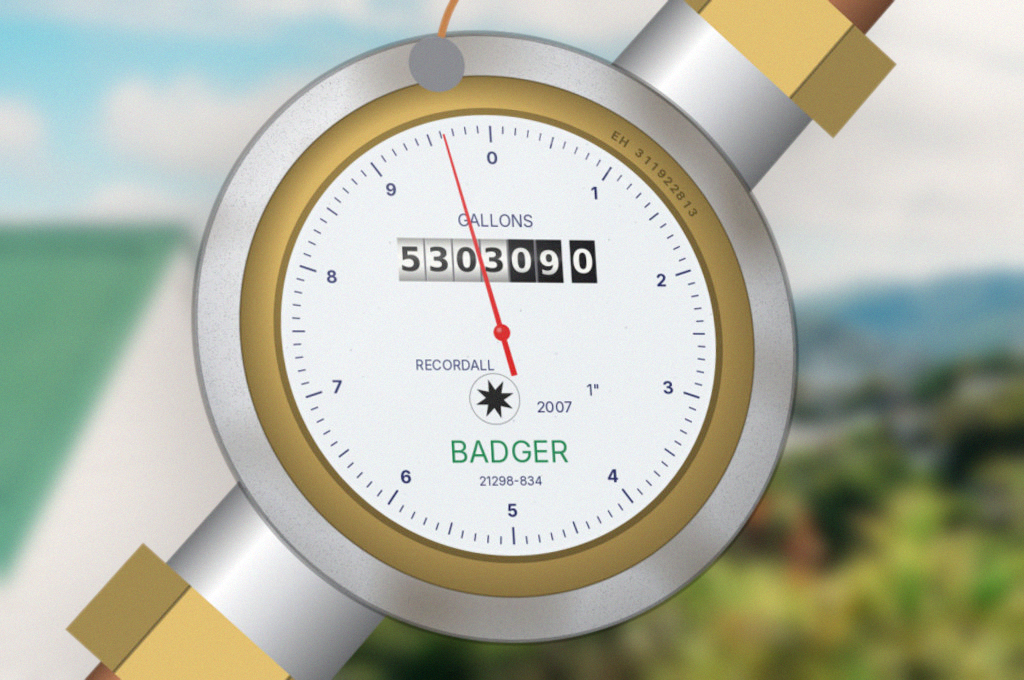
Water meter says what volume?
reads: 5303089.6 gal
